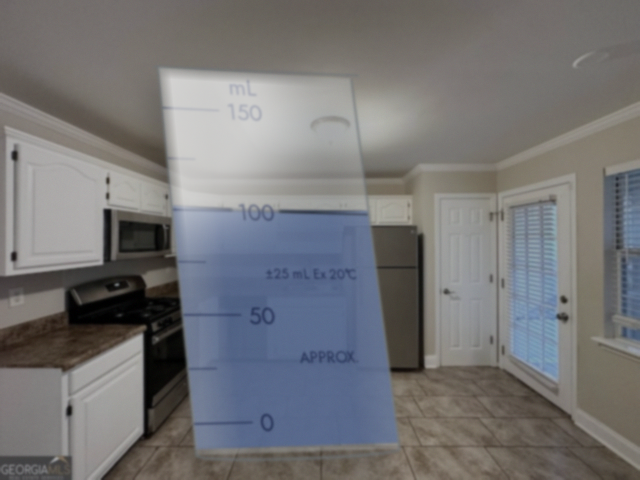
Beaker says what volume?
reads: 100 mL
